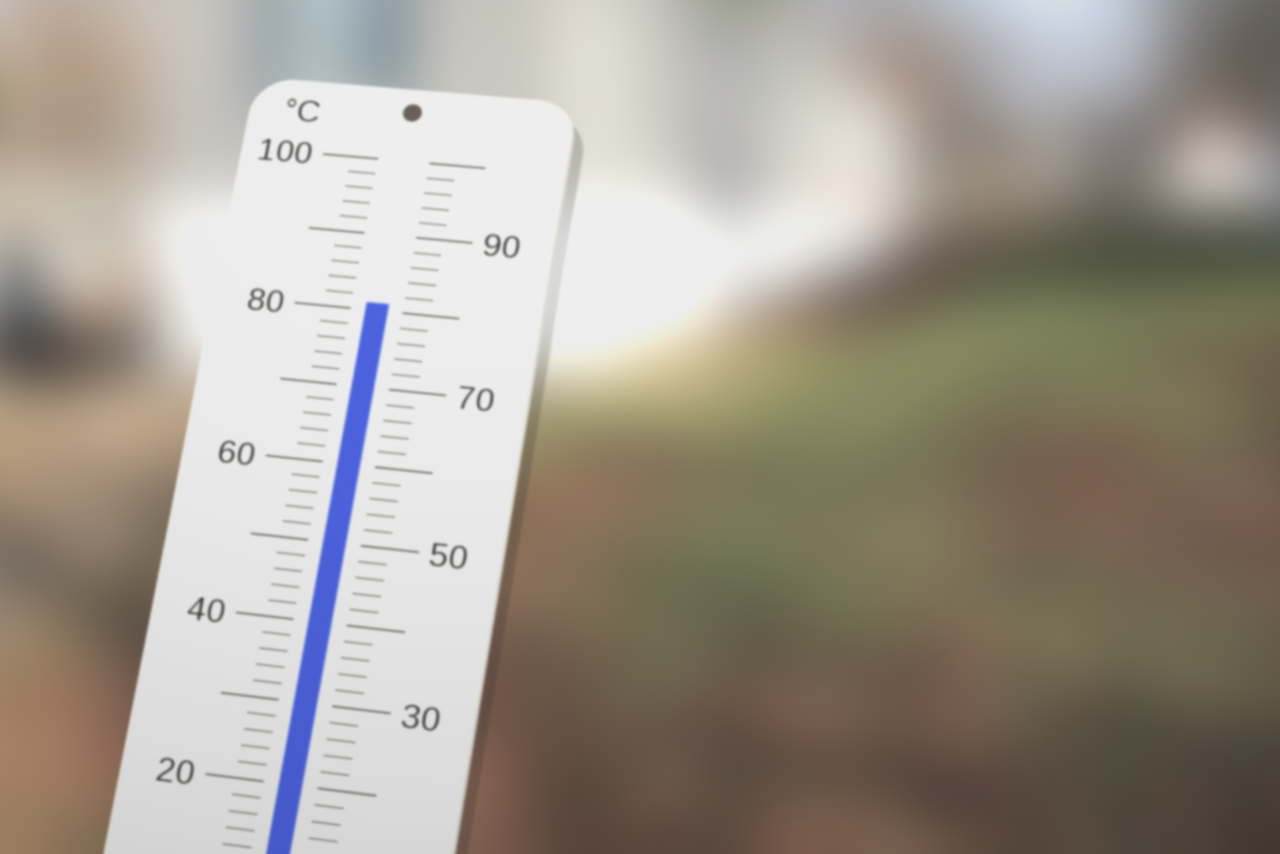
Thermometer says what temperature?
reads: 81 °C
